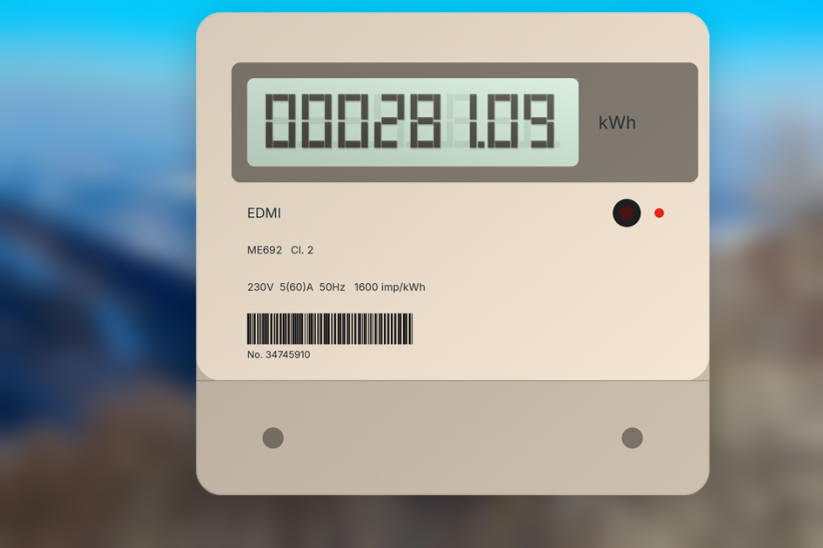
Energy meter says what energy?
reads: 281.09 kWh
